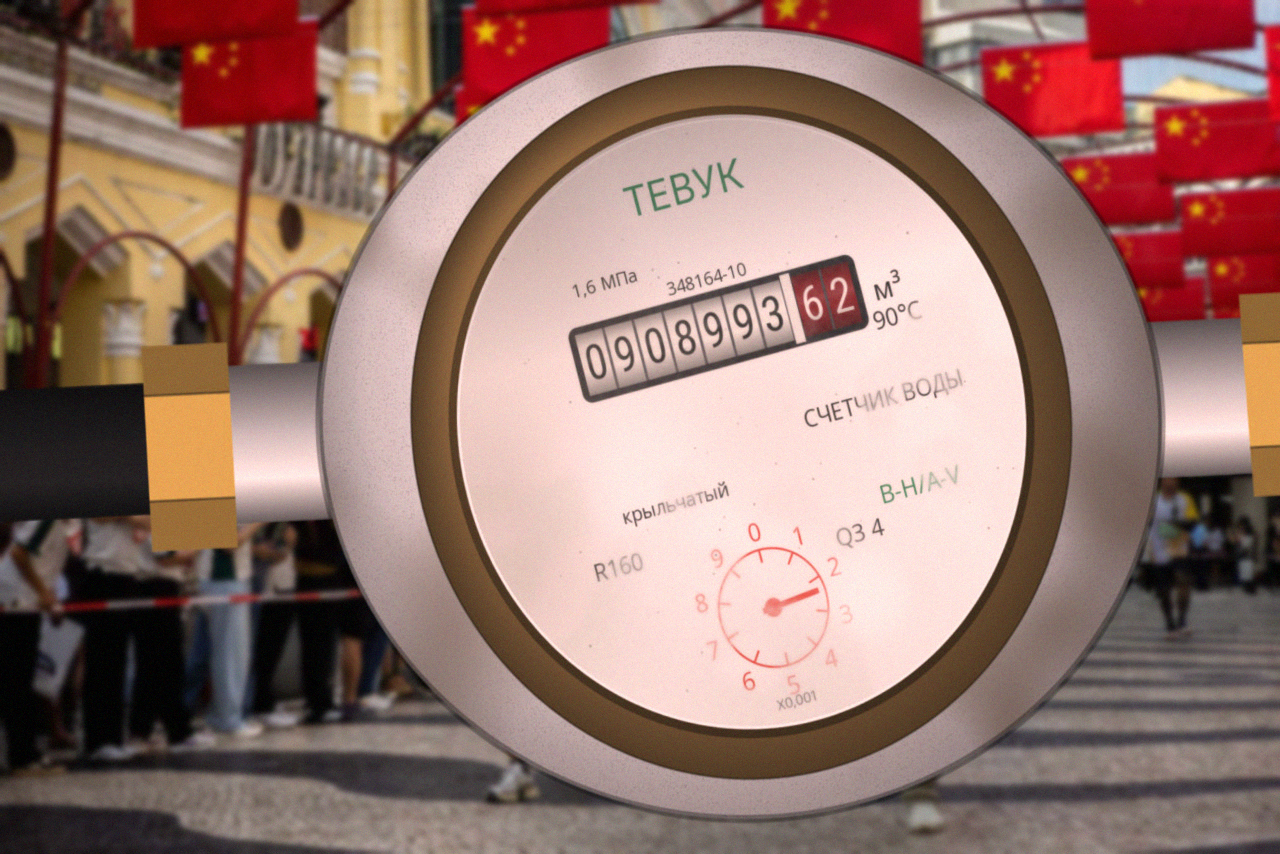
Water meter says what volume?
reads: 908993.622 m³
